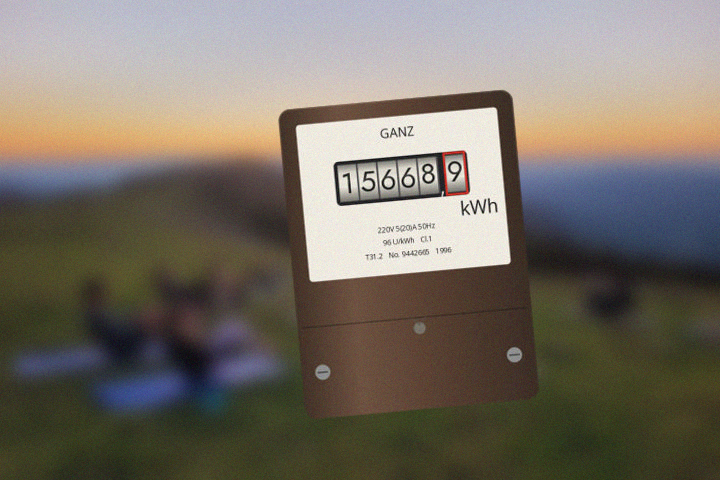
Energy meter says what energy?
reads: 15668.9 kWh
